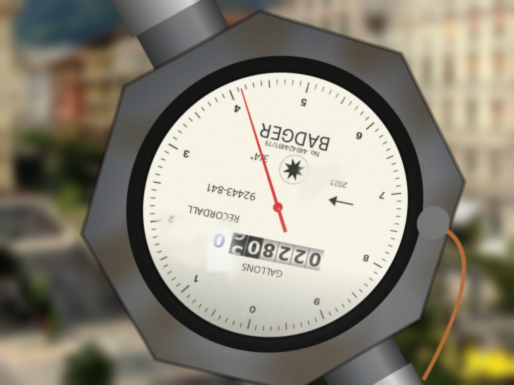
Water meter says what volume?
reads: 228054.1 gal
